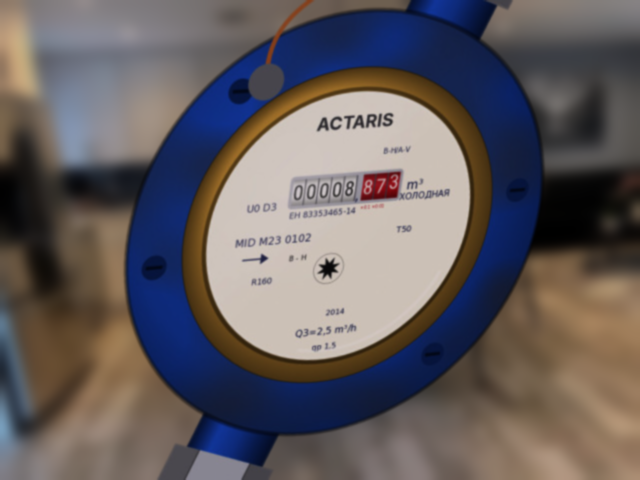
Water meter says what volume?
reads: 8.873 m³
